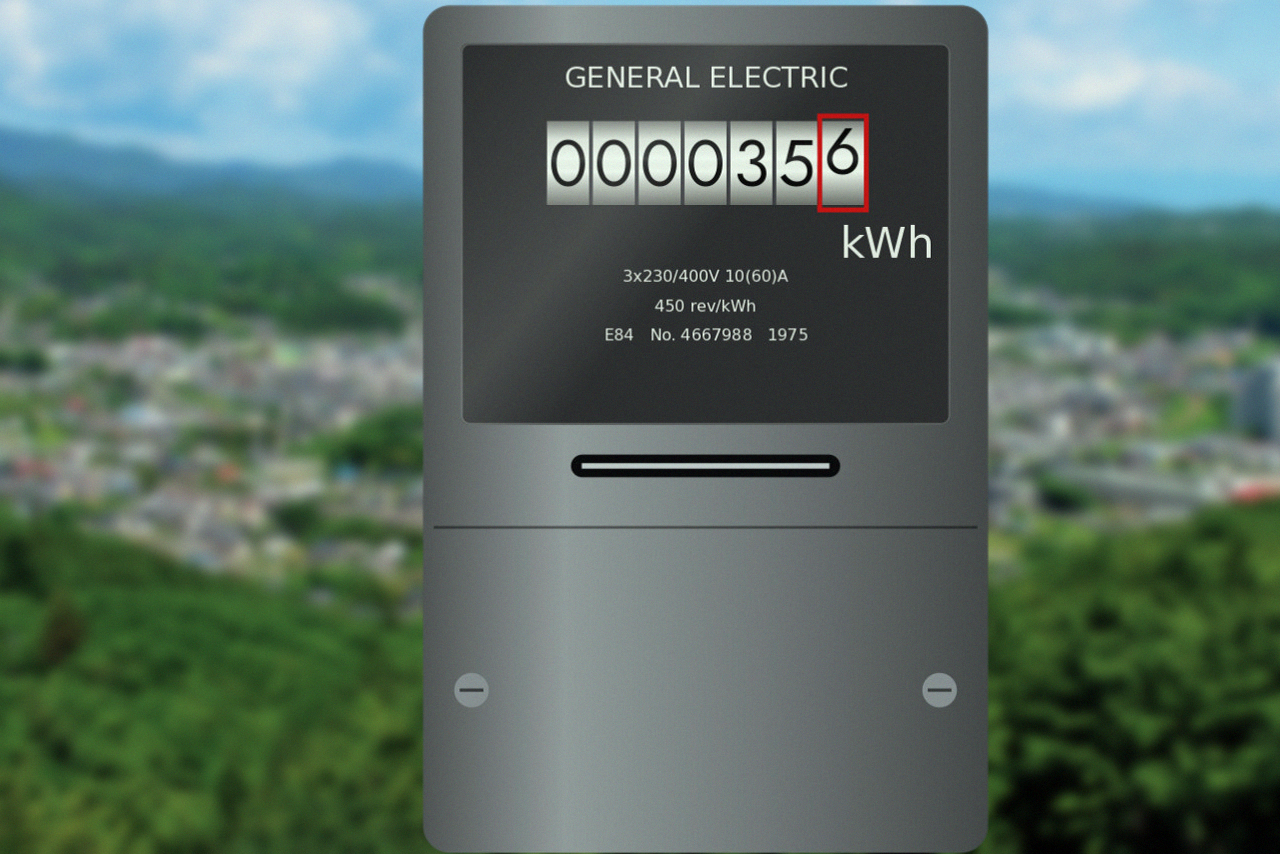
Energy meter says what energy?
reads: 35.6 kWh
